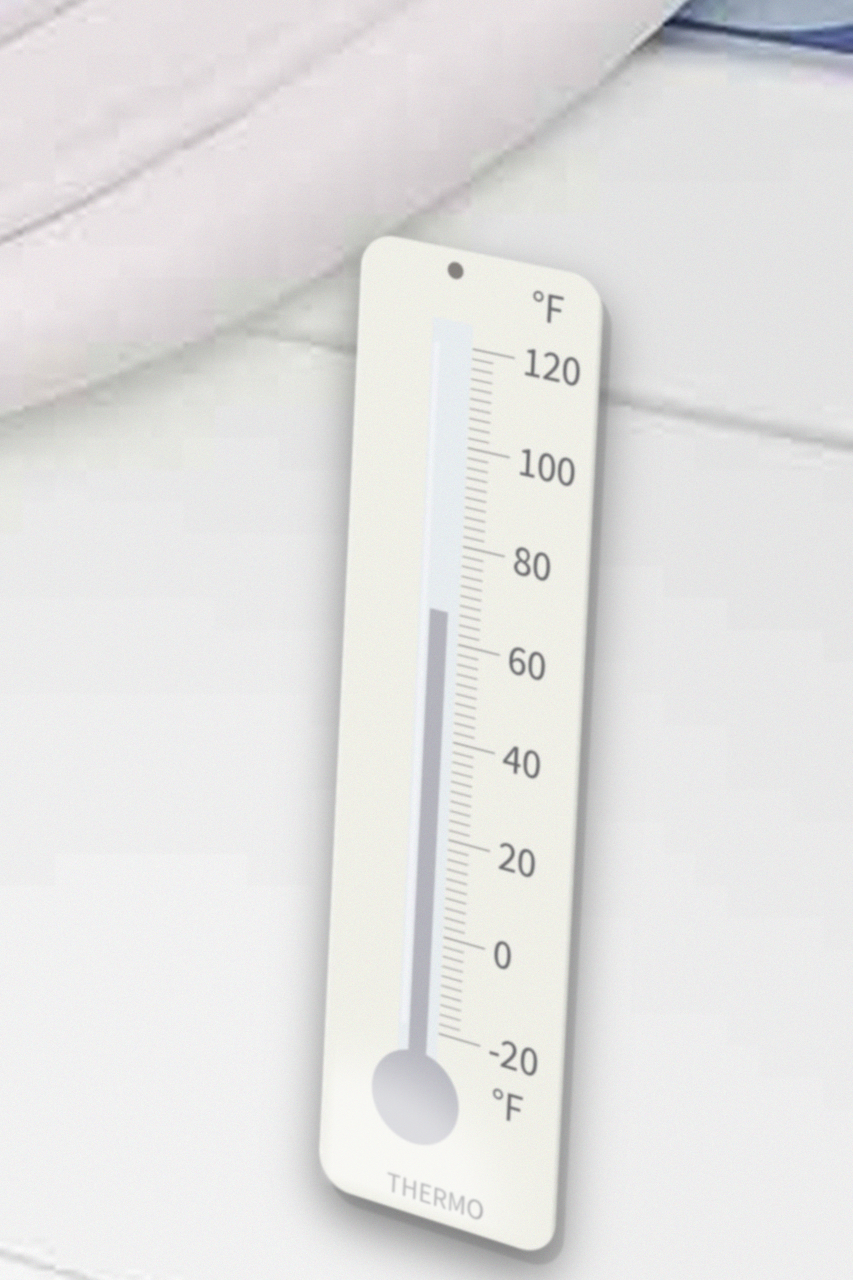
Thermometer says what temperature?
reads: 66 °F
